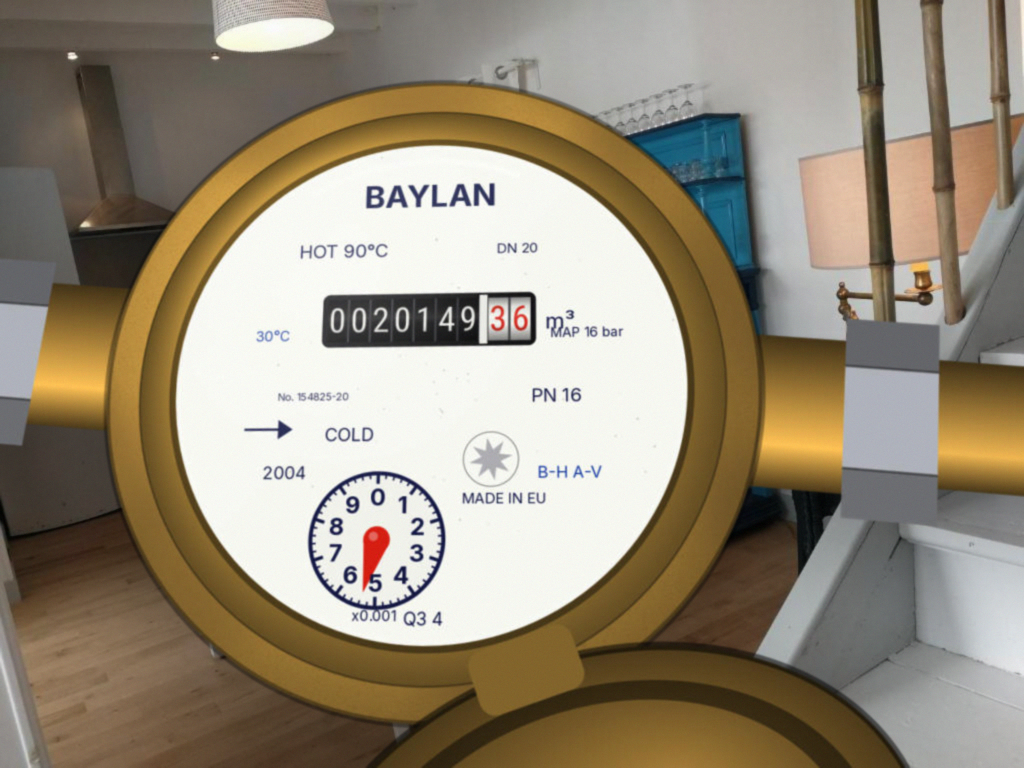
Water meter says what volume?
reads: 20149.365 m³
